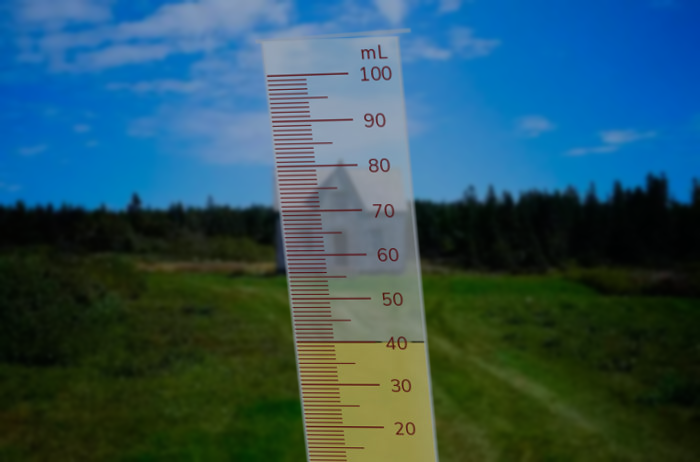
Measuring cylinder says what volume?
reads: 40 mL
